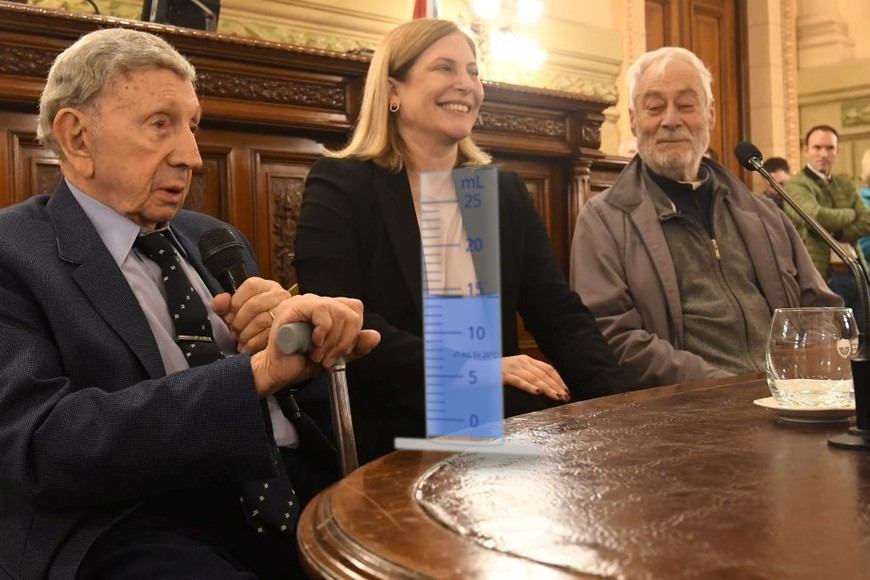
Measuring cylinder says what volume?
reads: 14 mL
